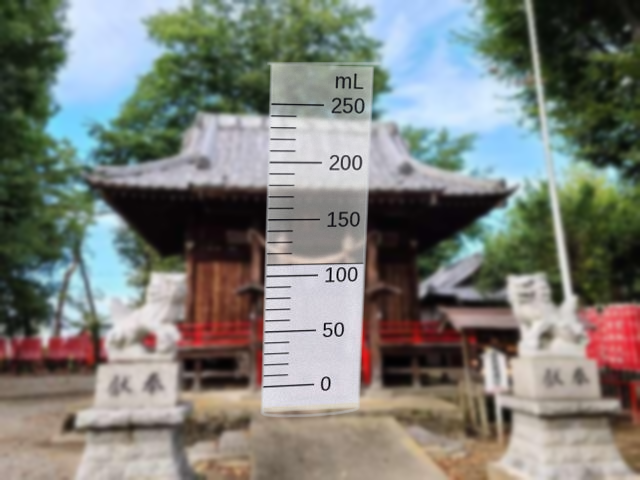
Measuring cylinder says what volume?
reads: 110 mL
